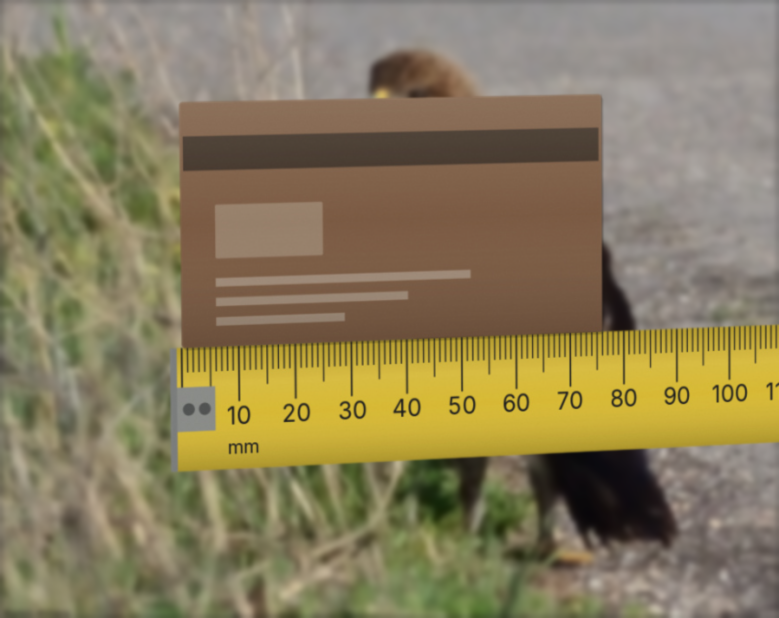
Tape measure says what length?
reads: 76 mm
